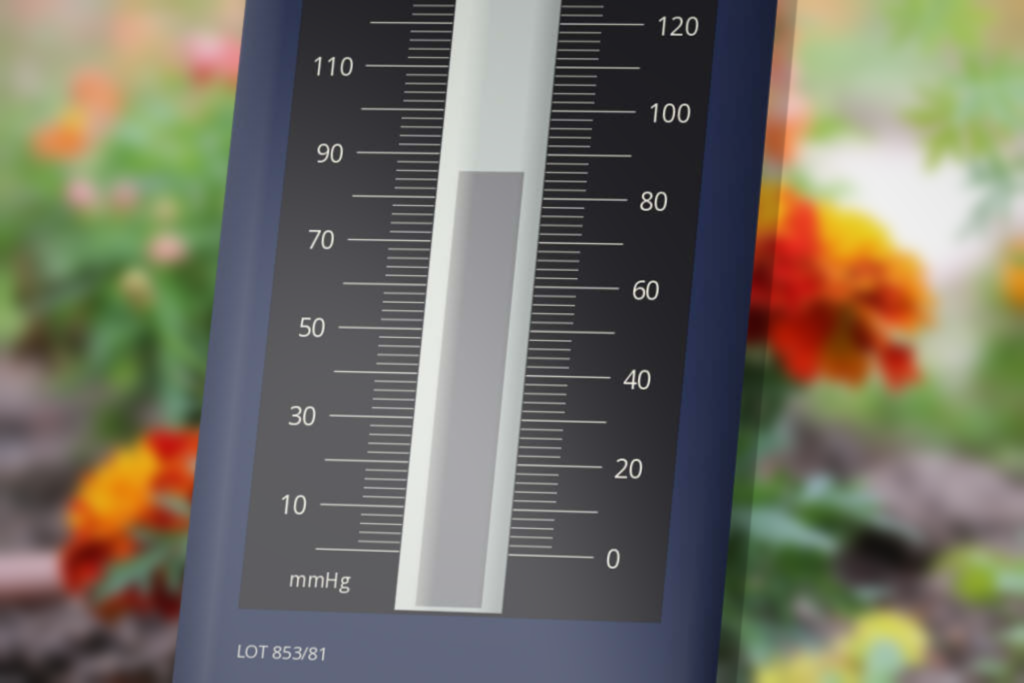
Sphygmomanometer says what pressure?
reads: 86 mmHg
